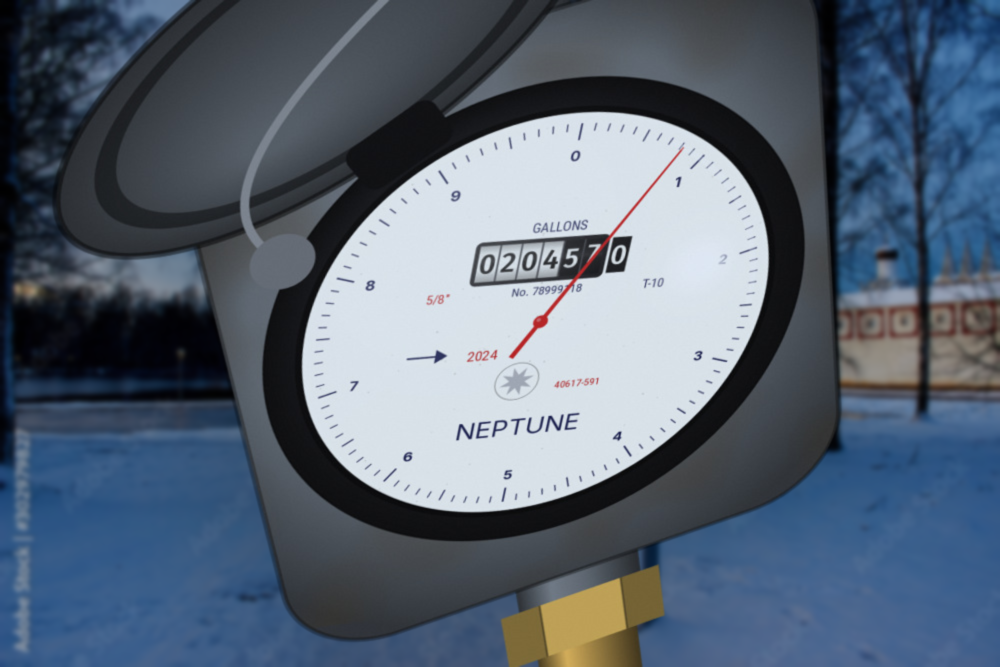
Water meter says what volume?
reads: 204570.8 gal
